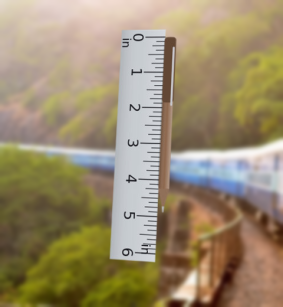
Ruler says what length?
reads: 4.875 in
